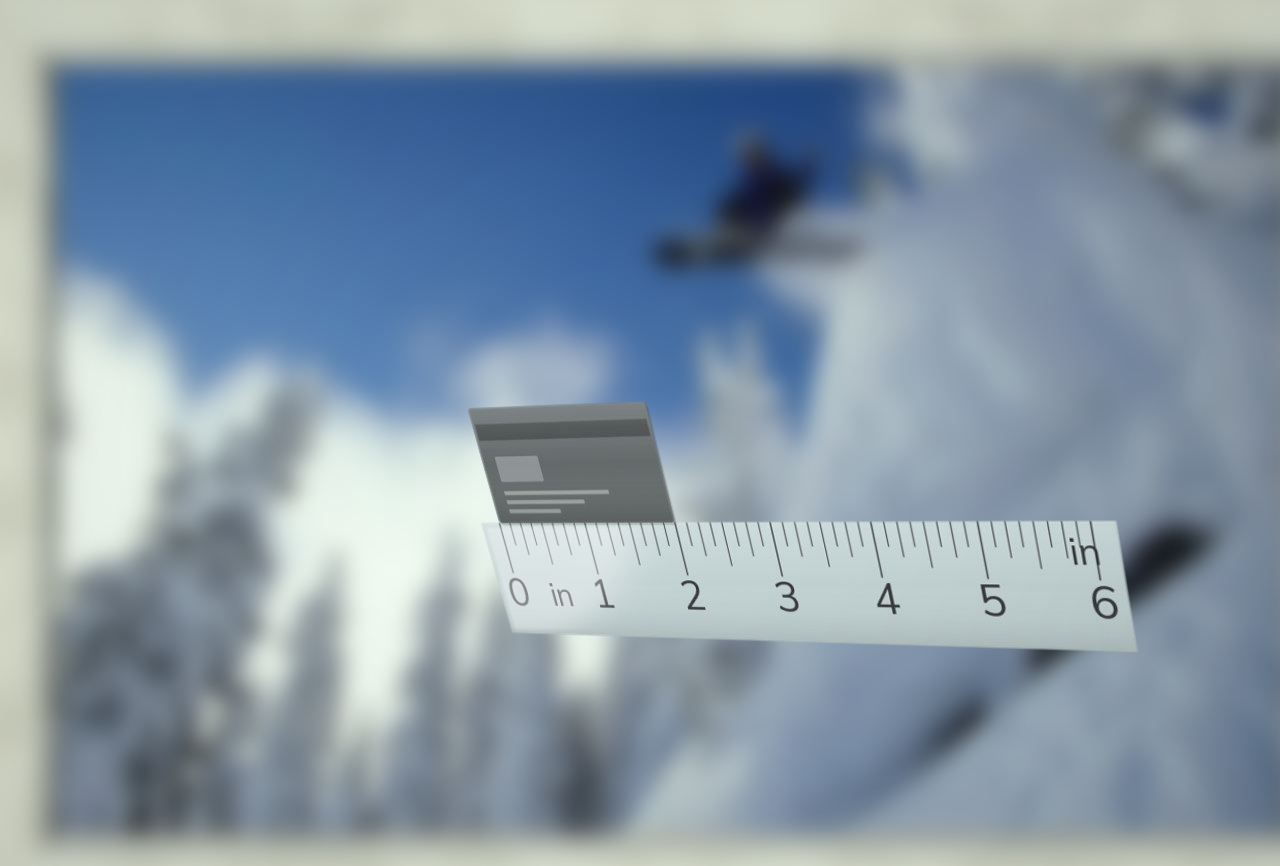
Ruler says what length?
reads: 2 in
